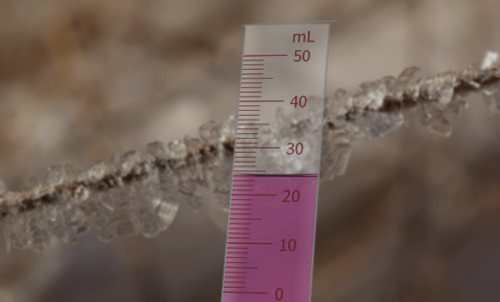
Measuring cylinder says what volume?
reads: 24 mL
